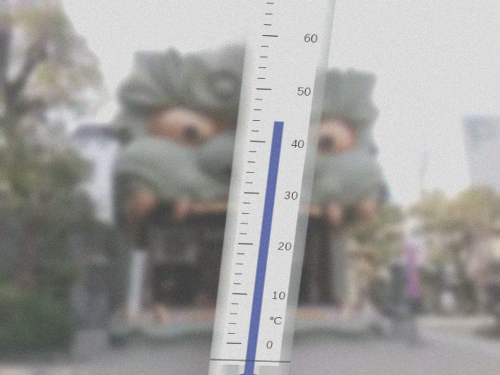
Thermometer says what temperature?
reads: 44 °C
